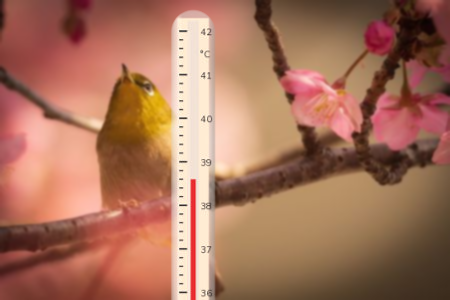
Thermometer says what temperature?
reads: 38.6 °C
